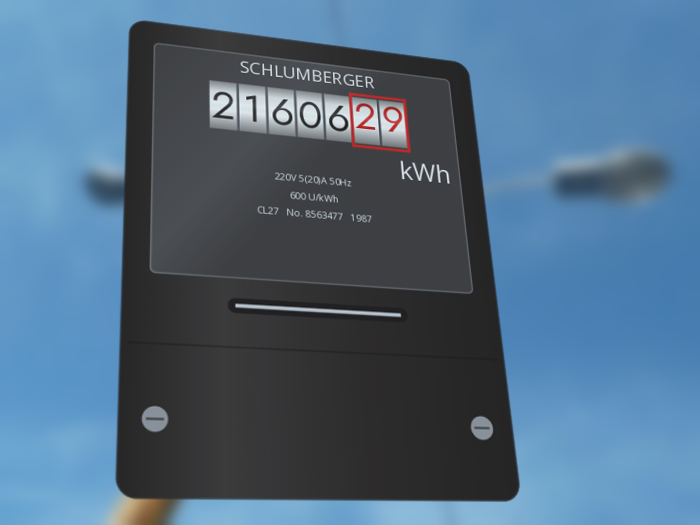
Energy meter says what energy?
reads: 21606.29 kWh
